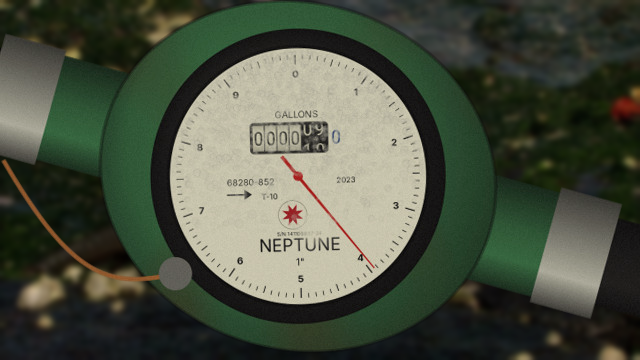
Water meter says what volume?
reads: 93.9 gal
